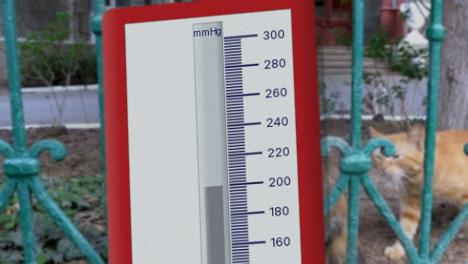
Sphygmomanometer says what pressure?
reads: 200 mmHg
